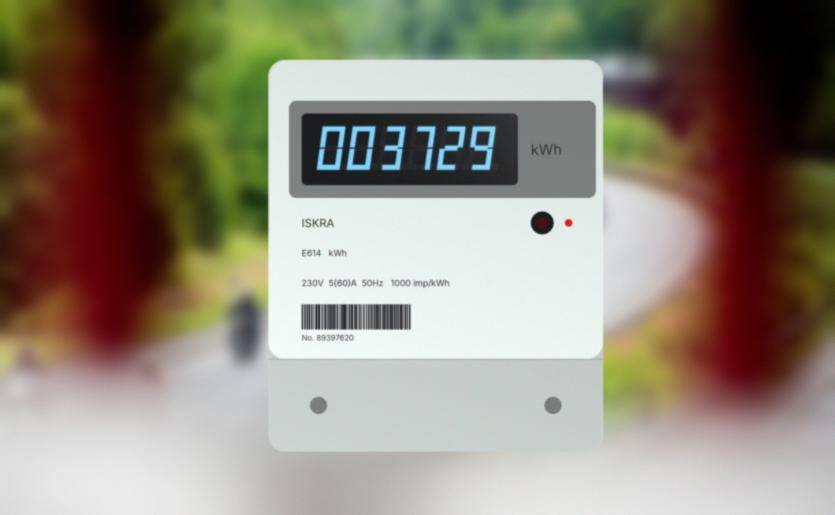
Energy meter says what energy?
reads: 3729 kWh
